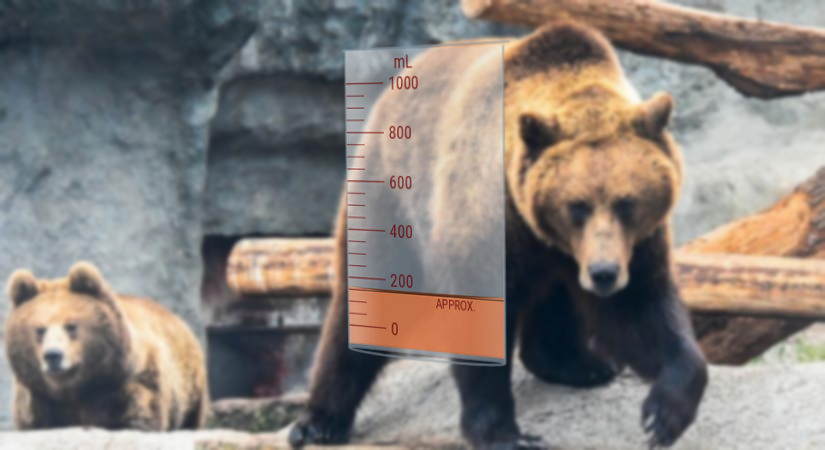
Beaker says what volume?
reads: 150 mL
